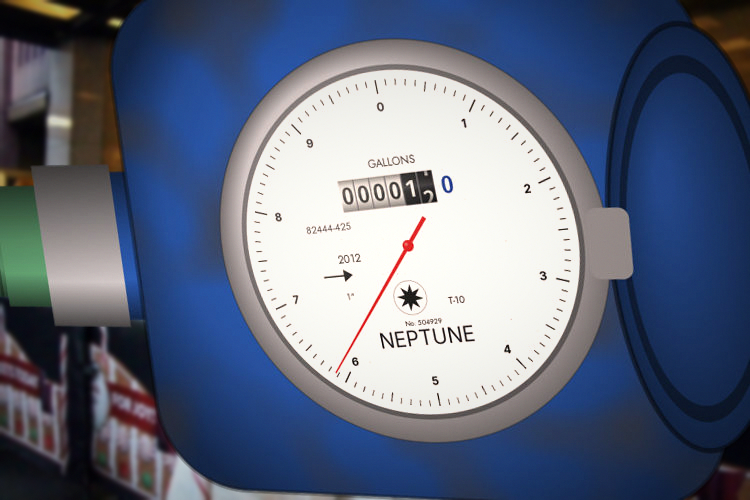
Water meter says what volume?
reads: 116.1 gal
